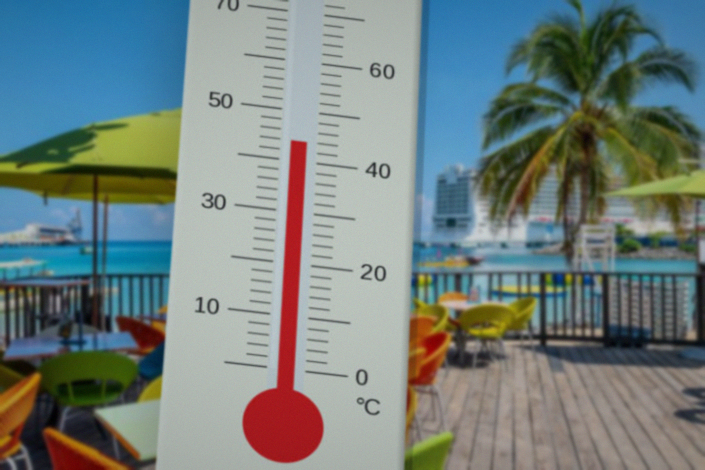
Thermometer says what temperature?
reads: 44 °C
